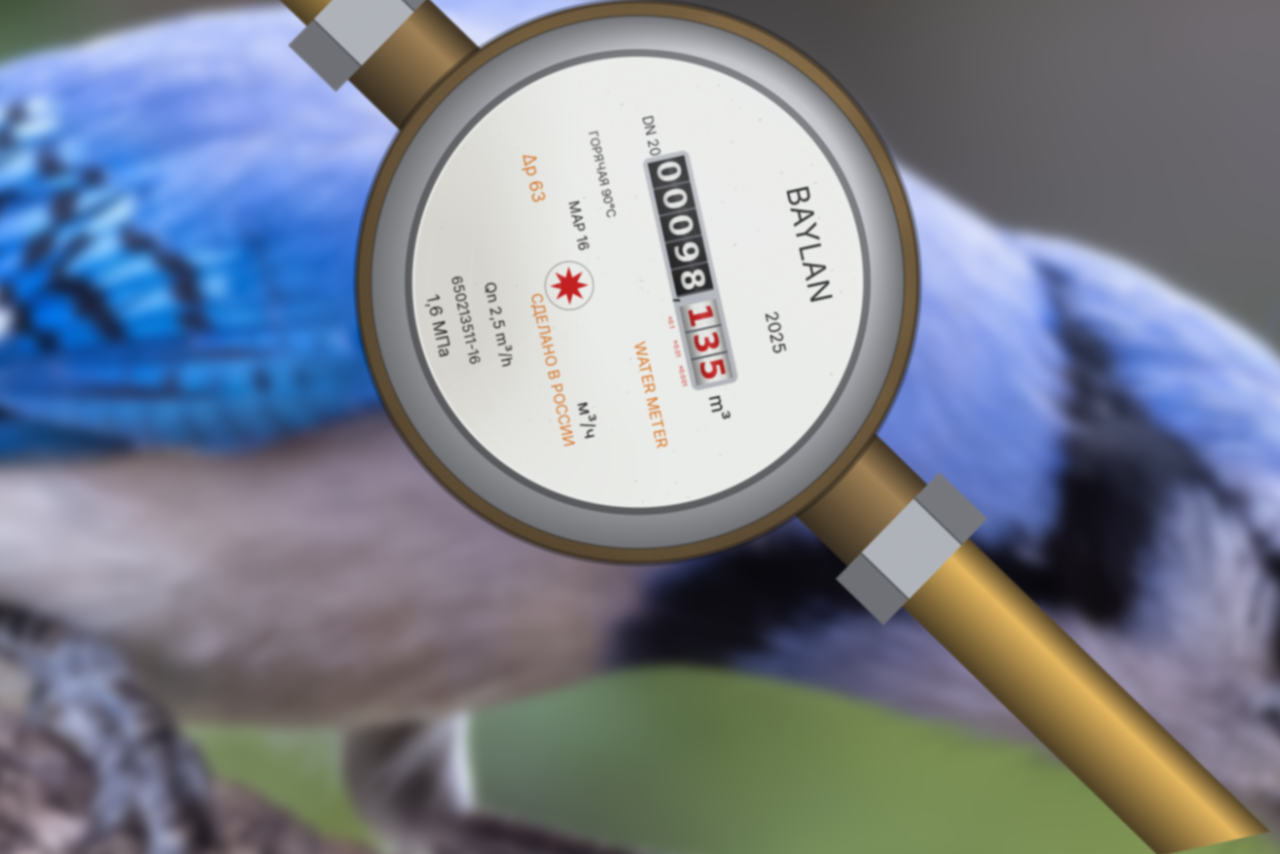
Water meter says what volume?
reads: 98.135 m³
